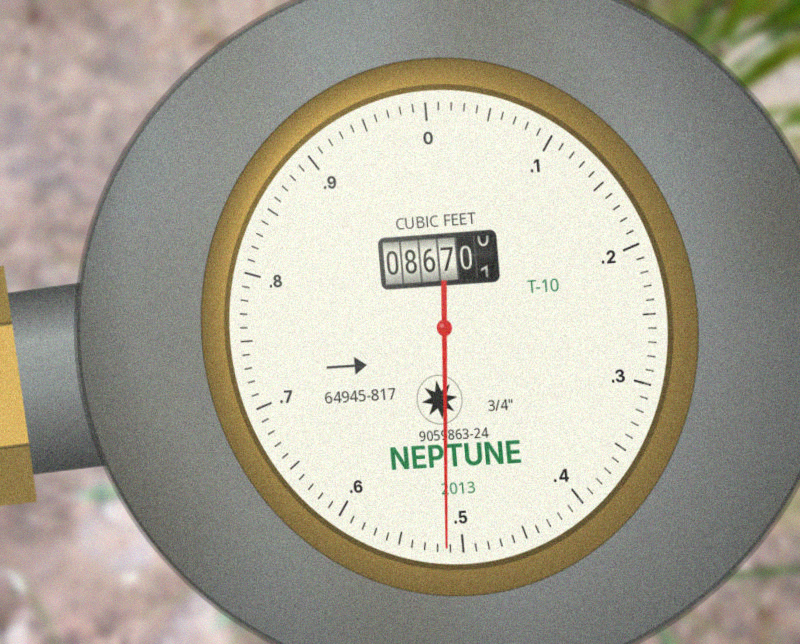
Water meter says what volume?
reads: 86700.51 ft³
